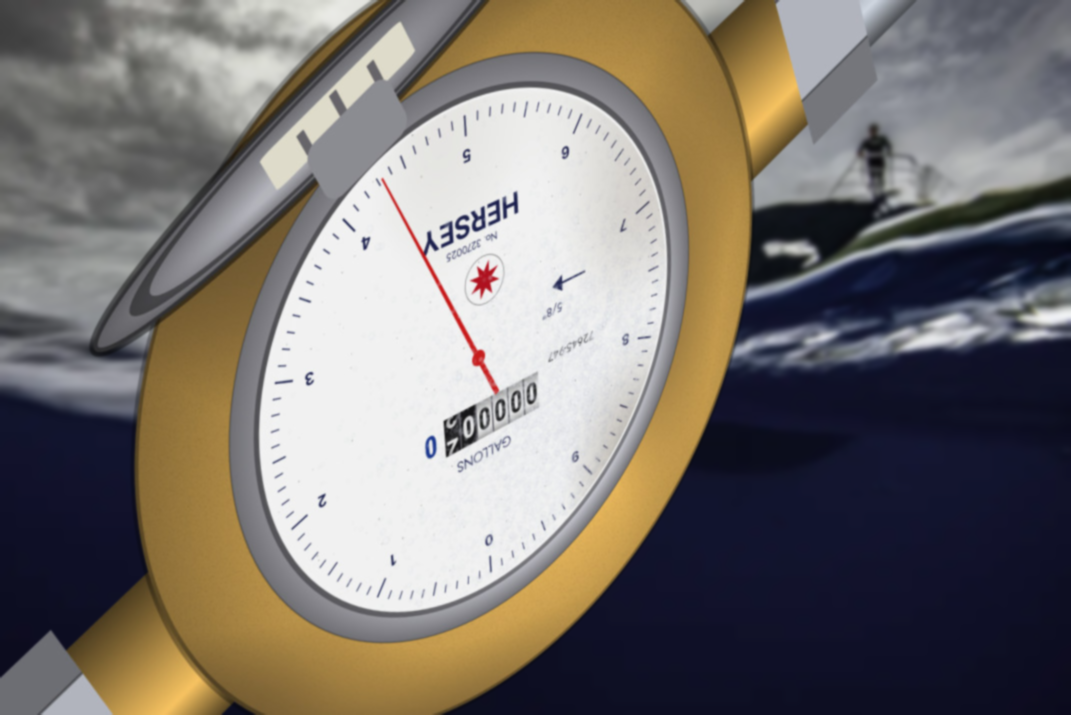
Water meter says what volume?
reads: 24.3 gal
